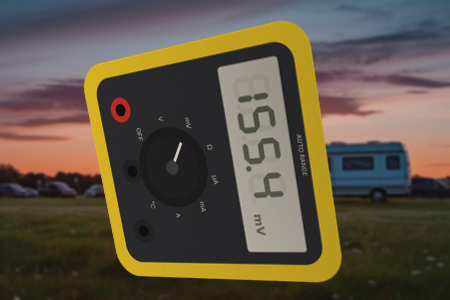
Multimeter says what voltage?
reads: 155.4 mV
